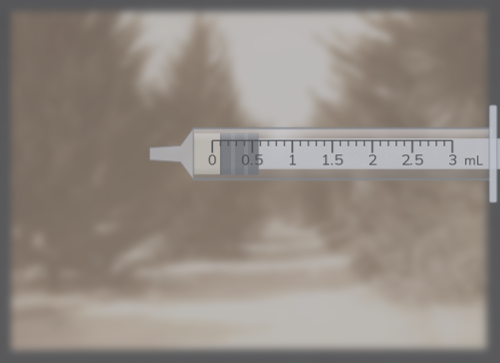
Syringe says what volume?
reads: 0.1 mL
